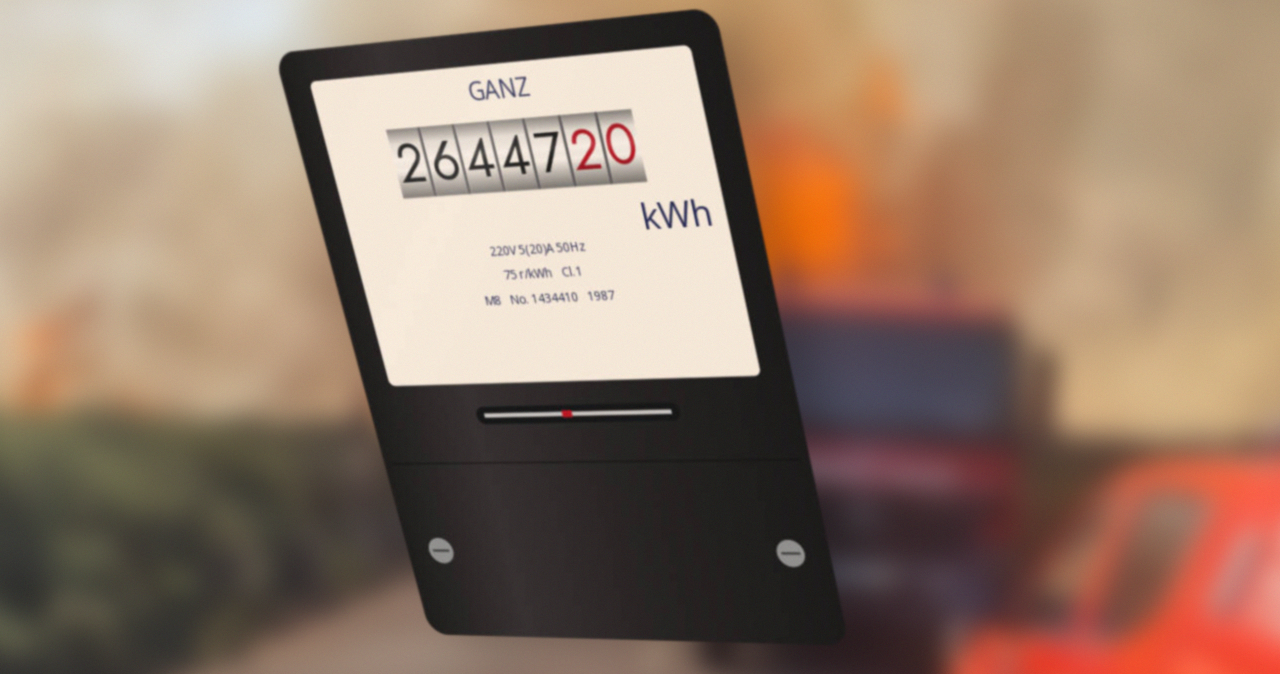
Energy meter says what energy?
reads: 26447.20 kWh
